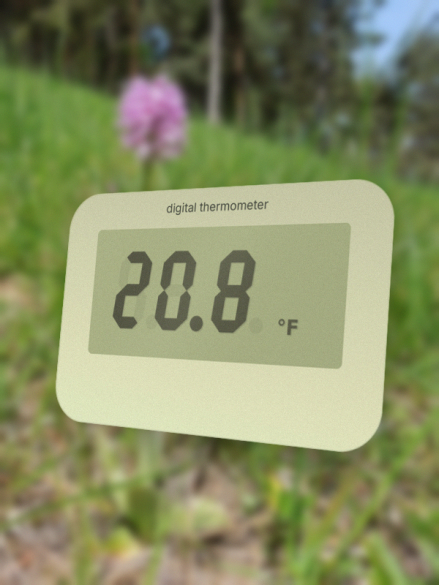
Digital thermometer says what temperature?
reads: 20.8 °F
